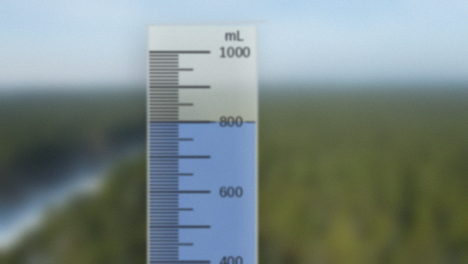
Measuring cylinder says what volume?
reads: 800 mL
